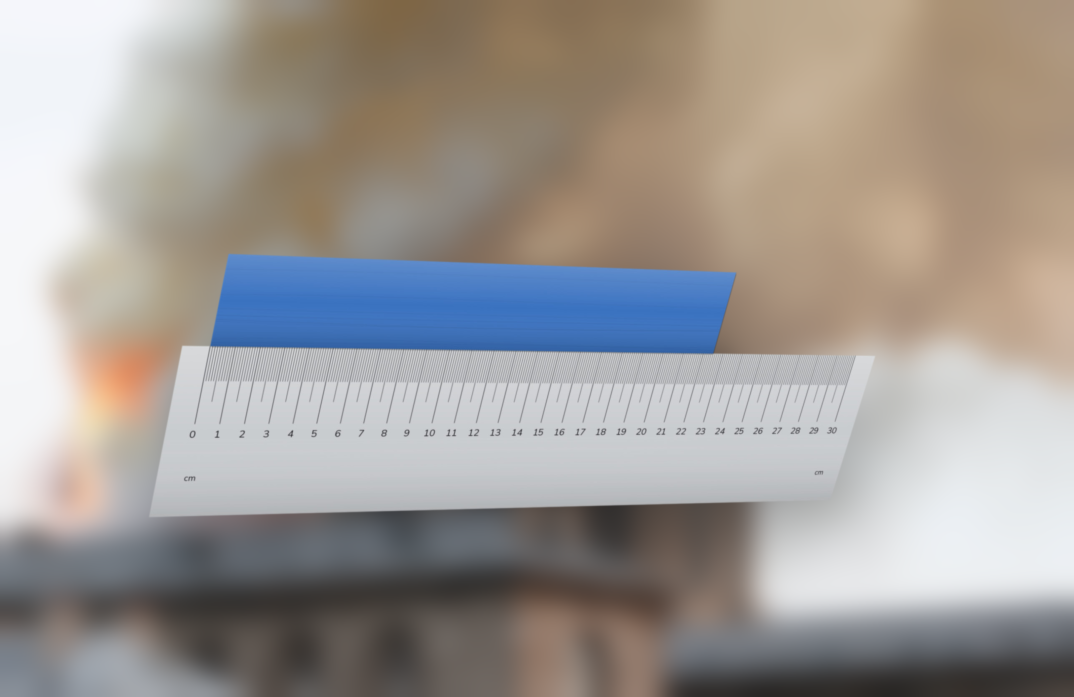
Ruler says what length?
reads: 22.5 cm
